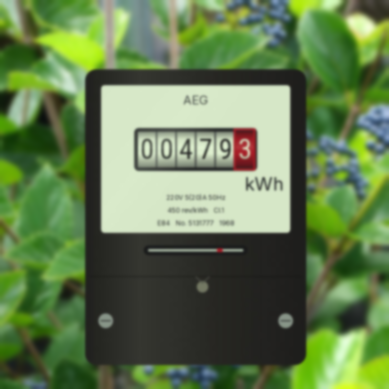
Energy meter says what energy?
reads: 479.3 kWh
